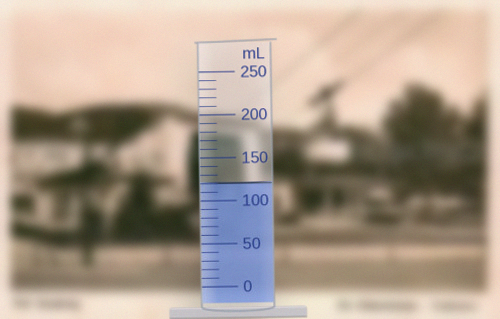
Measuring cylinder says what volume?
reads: 120 mL
